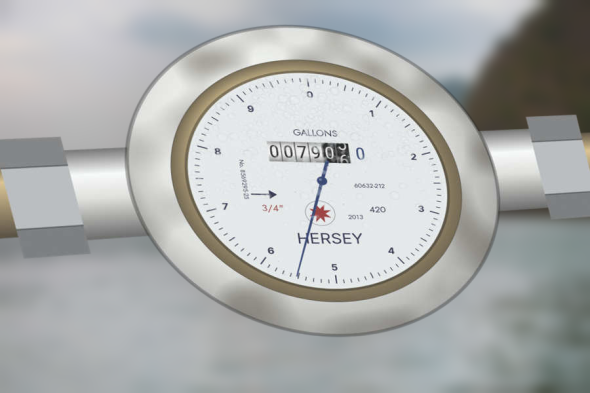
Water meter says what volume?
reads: 79055.5 gal
